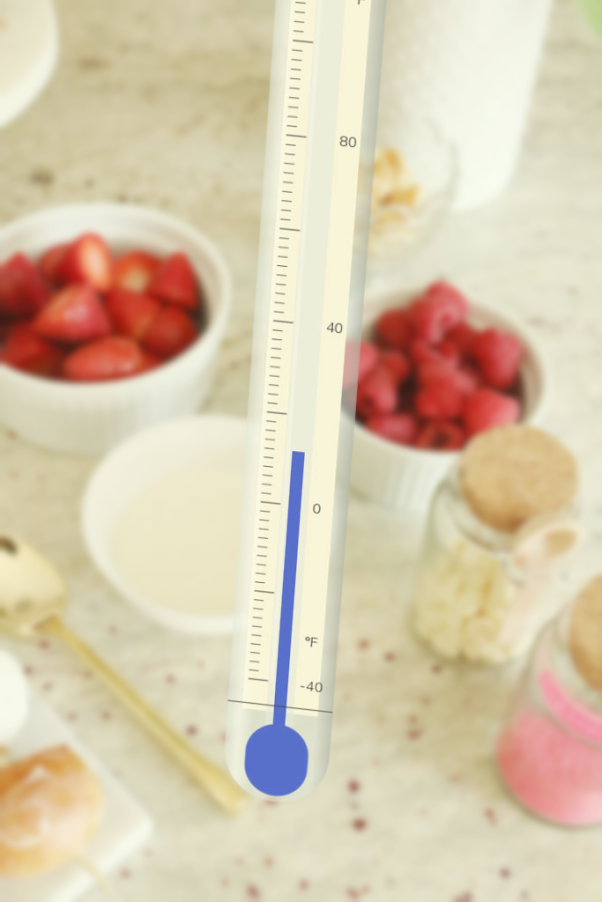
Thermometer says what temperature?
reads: 12 °F
